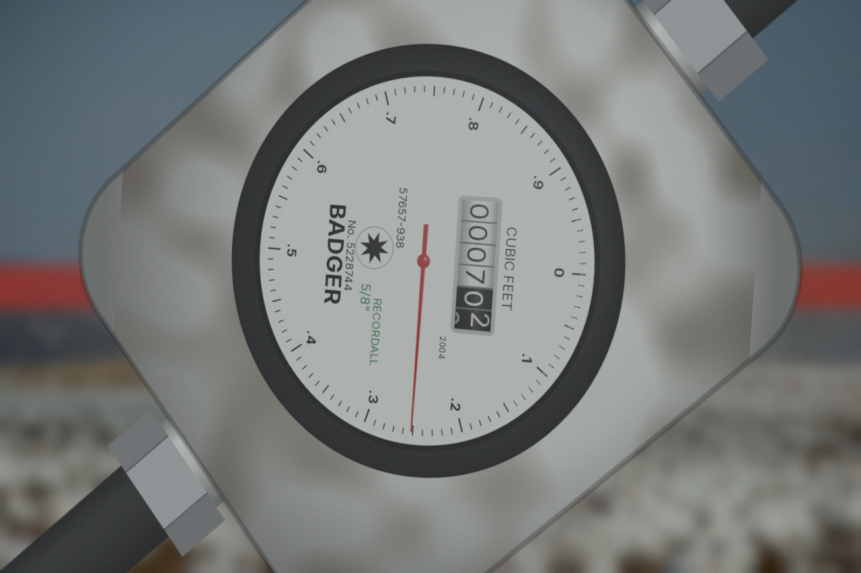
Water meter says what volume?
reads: 702.25 ft³
